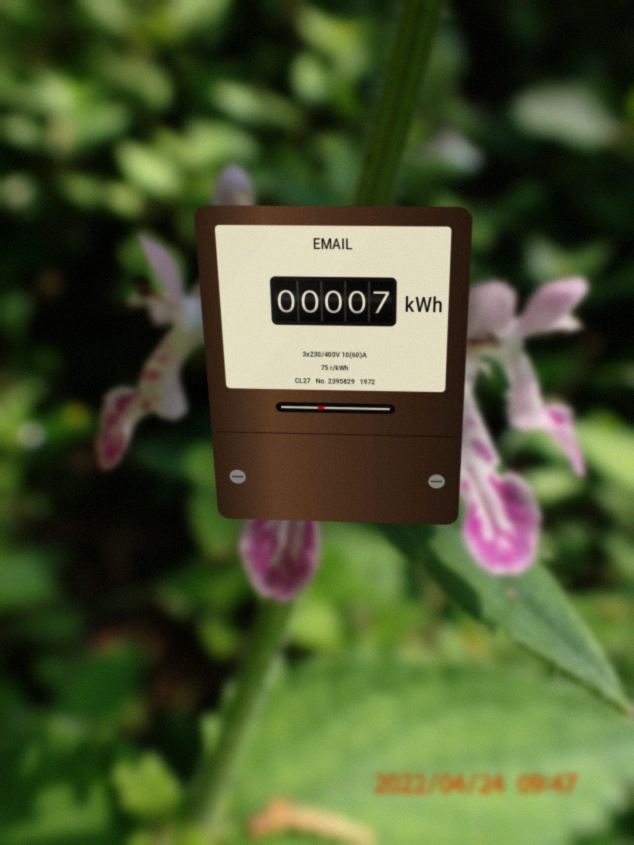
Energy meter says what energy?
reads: 7 kWh
